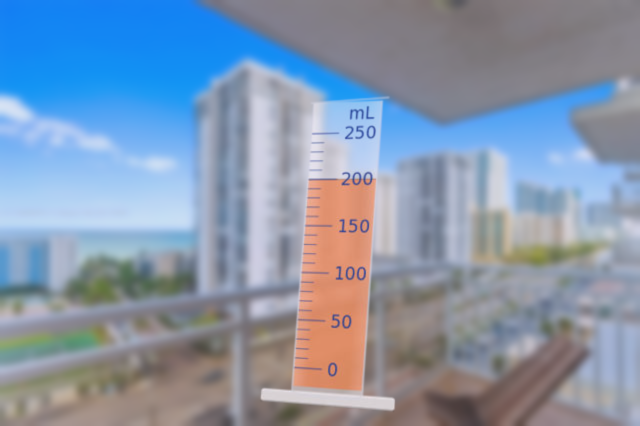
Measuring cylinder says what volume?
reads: 200 mL
